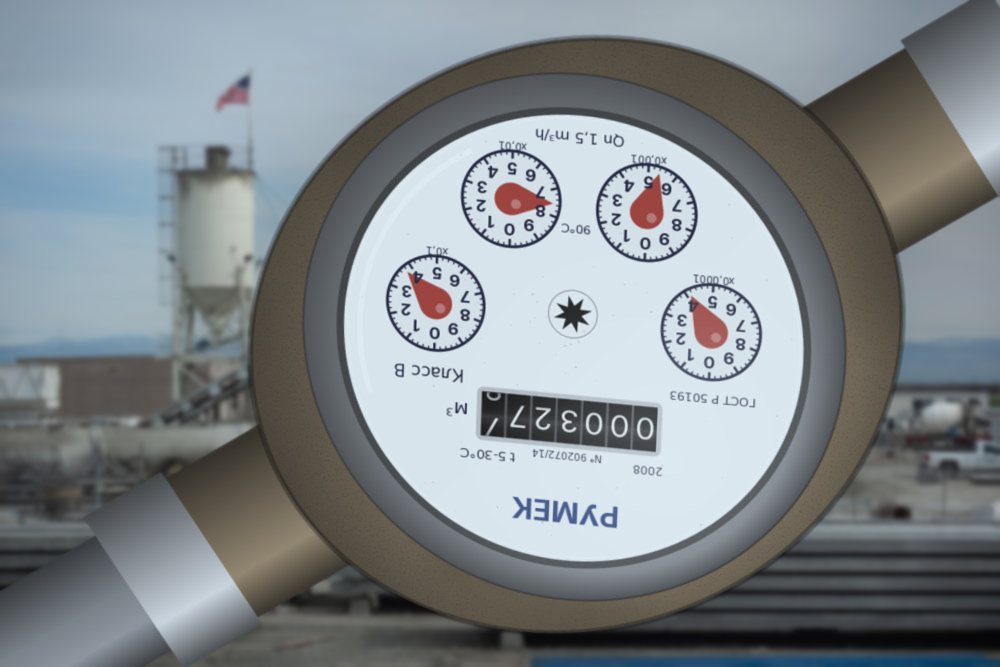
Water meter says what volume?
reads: 3277.3754 m³
